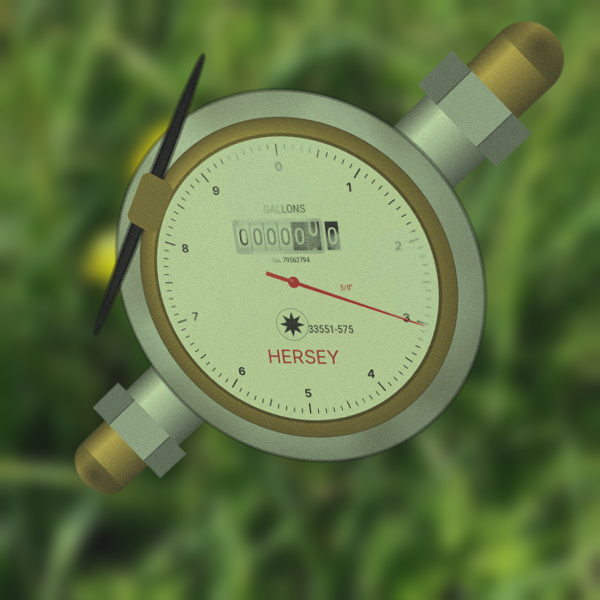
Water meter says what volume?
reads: 3.0 gal
